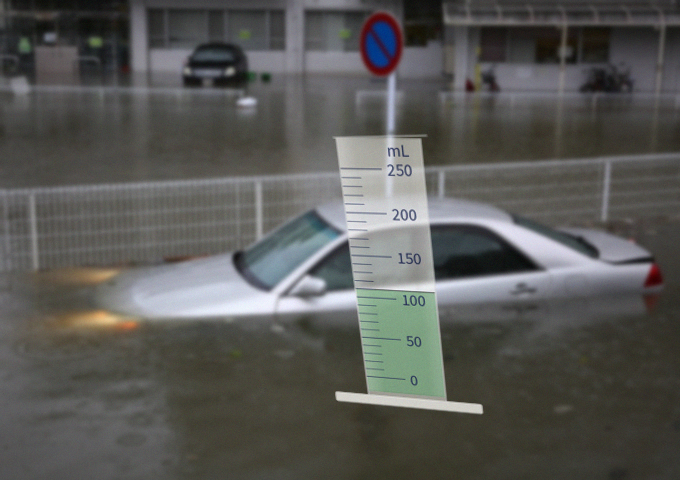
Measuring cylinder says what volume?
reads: 110 mL
